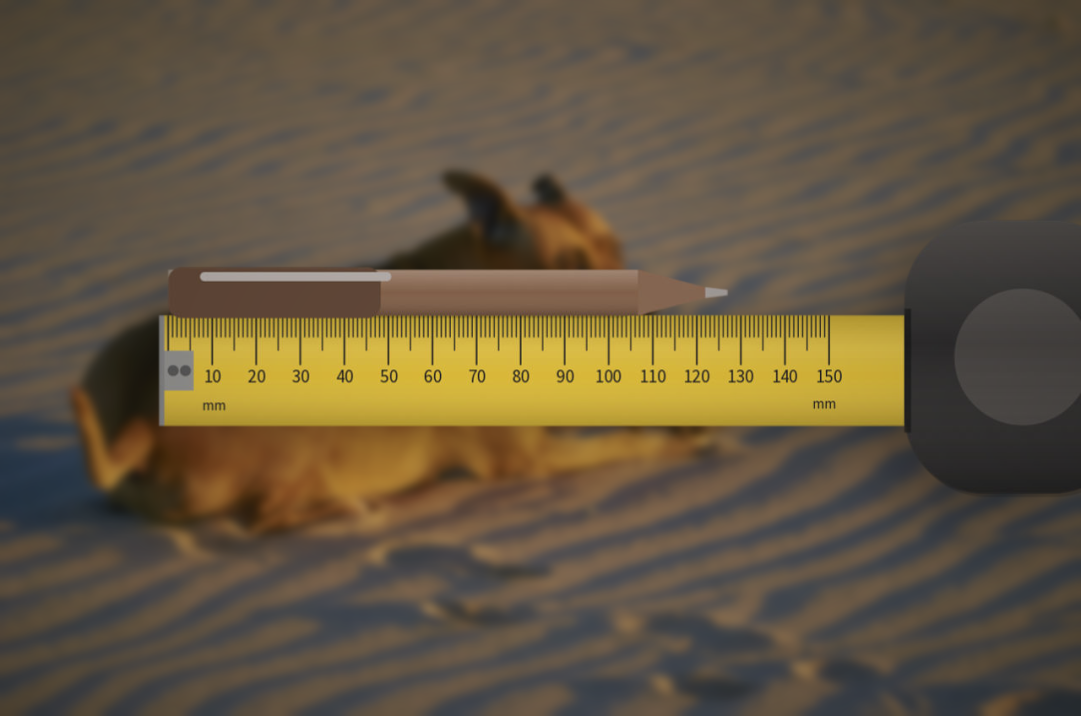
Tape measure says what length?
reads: 127 mm
